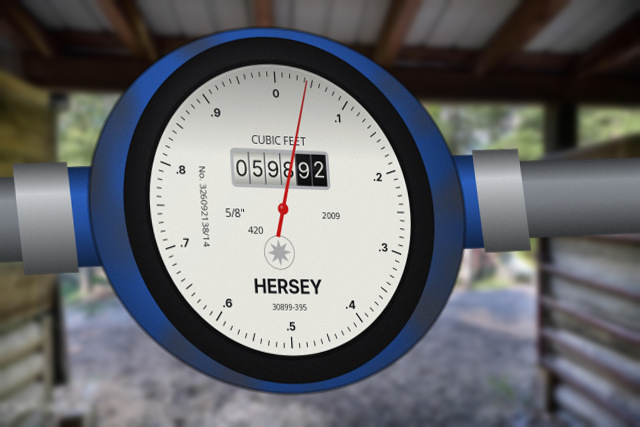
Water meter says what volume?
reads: 59892.04 ft³
